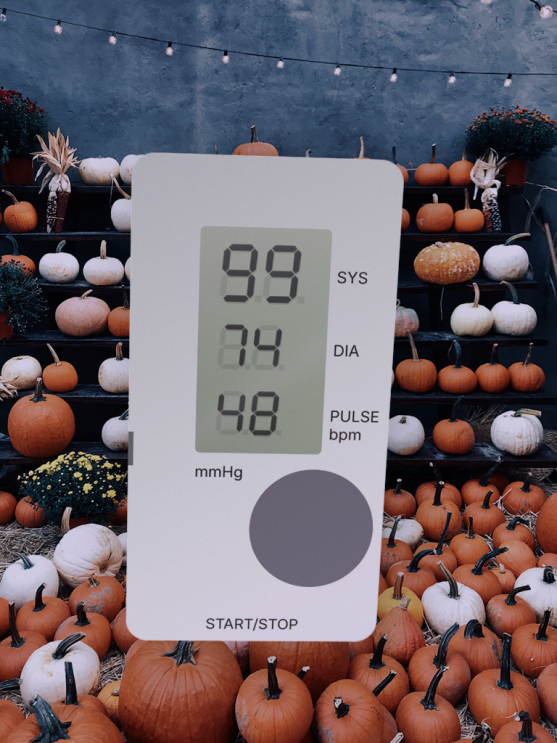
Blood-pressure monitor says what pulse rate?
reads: 48 bpm
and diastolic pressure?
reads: 74 mmHg
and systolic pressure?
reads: 99 mmHg
